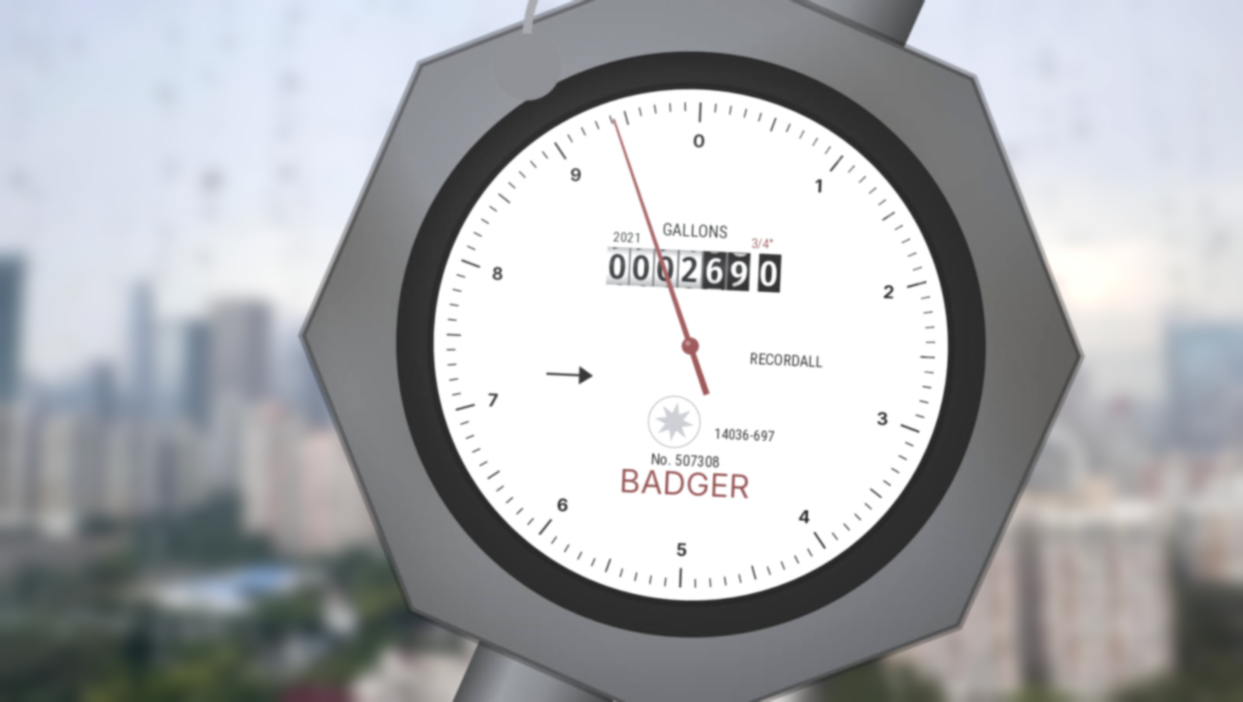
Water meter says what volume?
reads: 2689.4 gal
